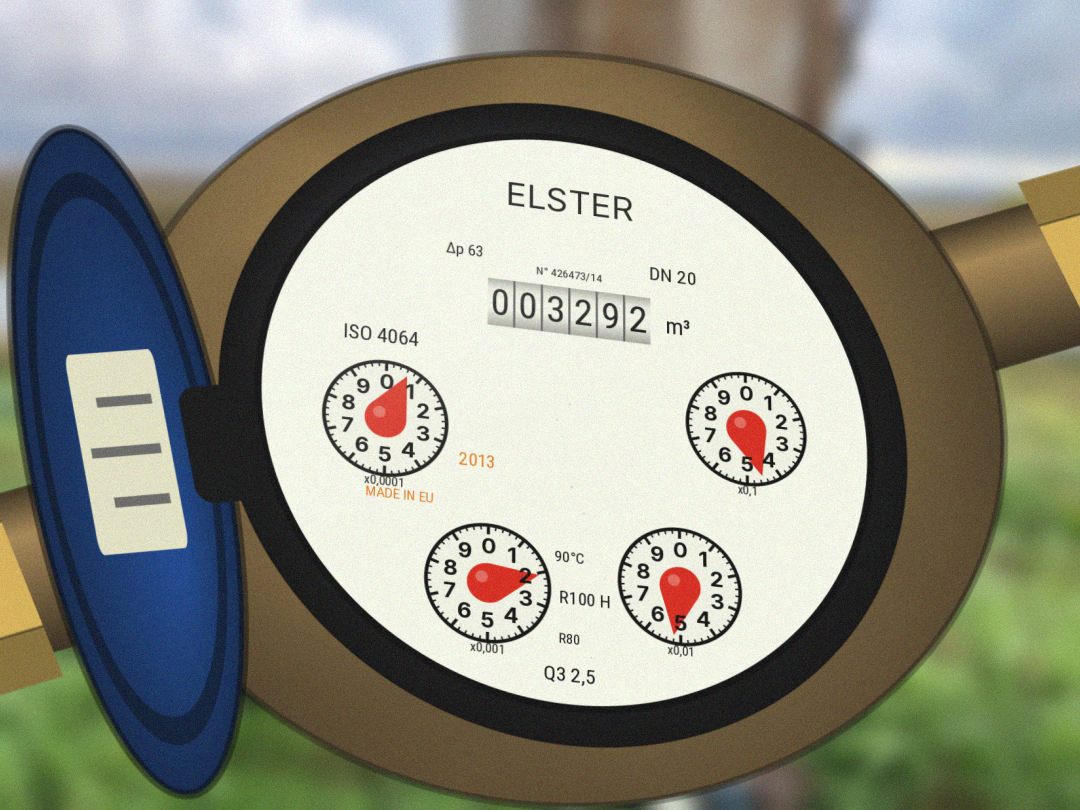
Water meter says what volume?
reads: 3292.4520 m³
